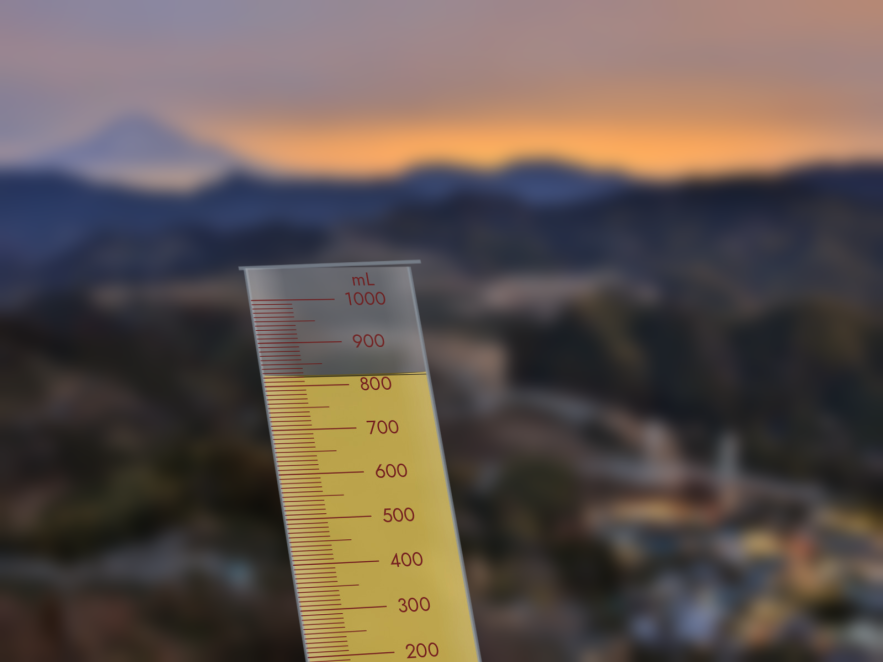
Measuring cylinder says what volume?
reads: 820 mL
